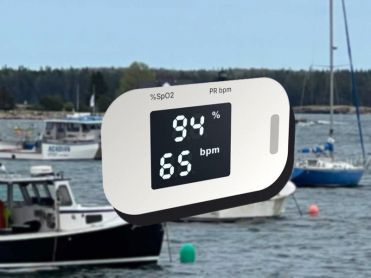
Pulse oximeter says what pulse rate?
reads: 65 bpm
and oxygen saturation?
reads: 94 %
